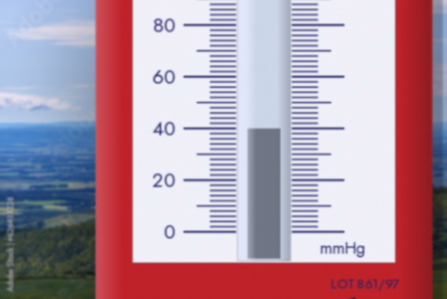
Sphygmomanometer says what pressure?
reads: 40 mmHg
